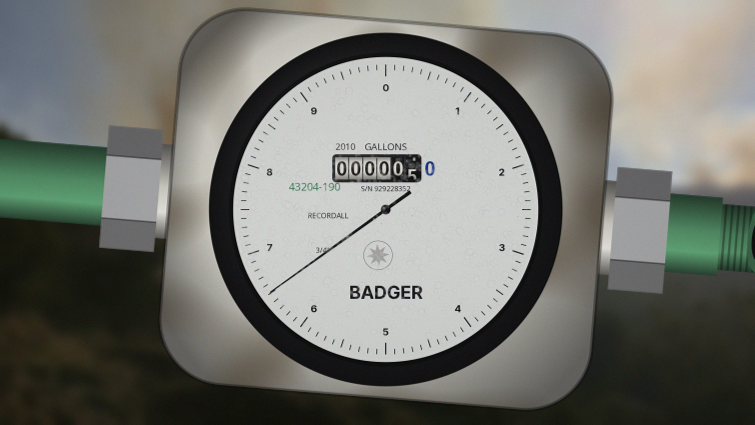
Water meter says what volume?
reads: 46.5 gal
